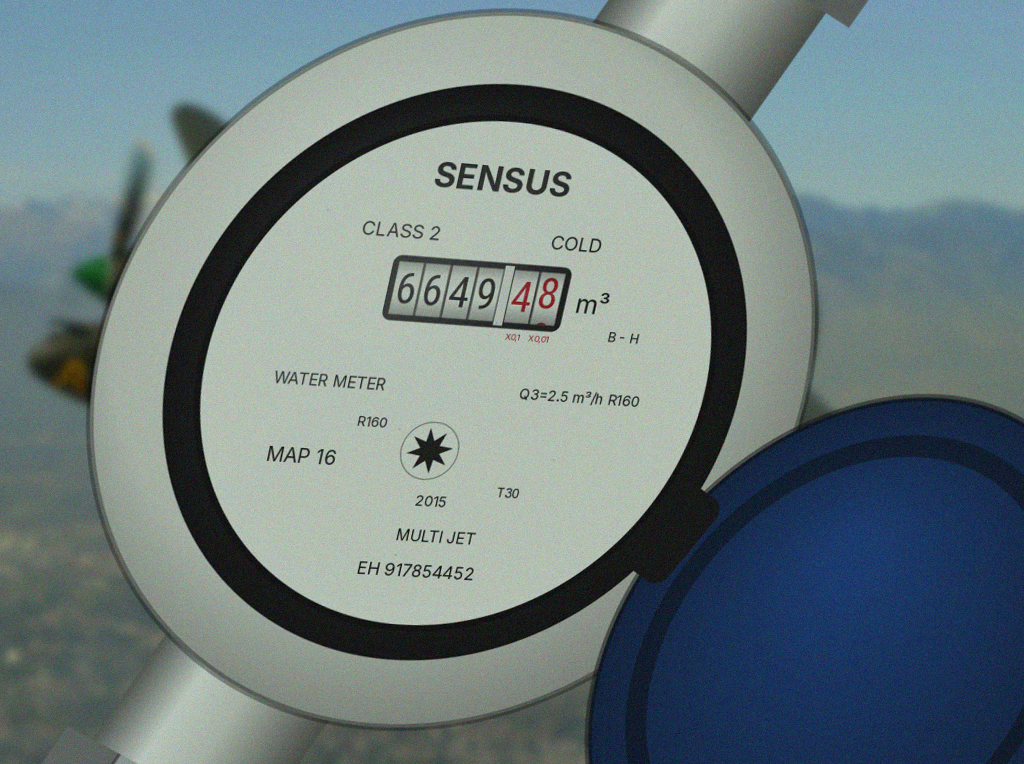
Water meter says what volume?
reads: 6649.48 m³
